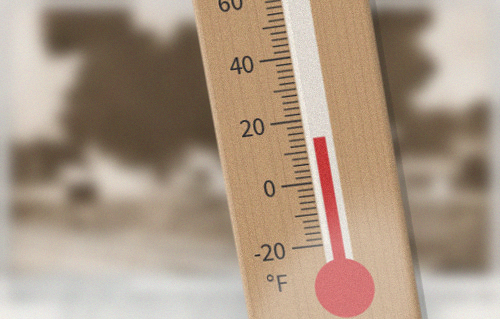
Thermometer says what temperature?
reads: 14 °F
